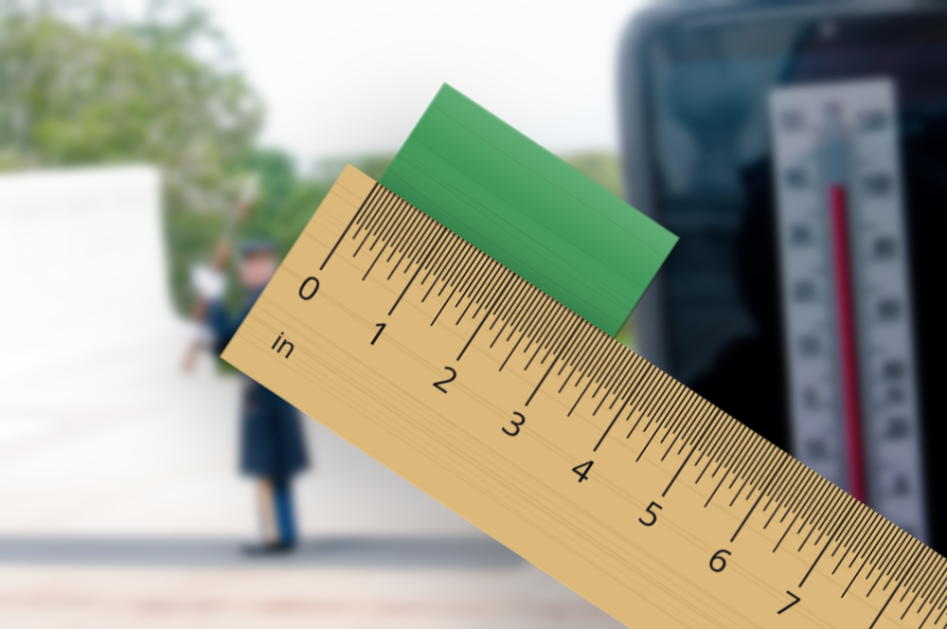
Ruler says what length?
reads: 3.4375 in
